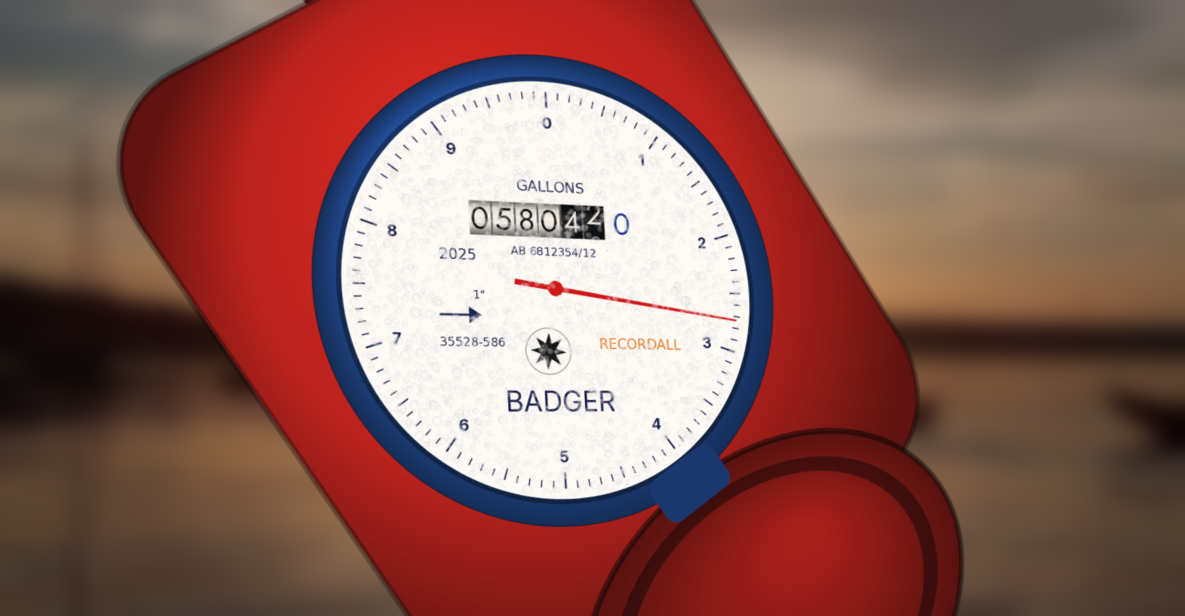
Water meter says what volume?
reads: 580422.7 gal
